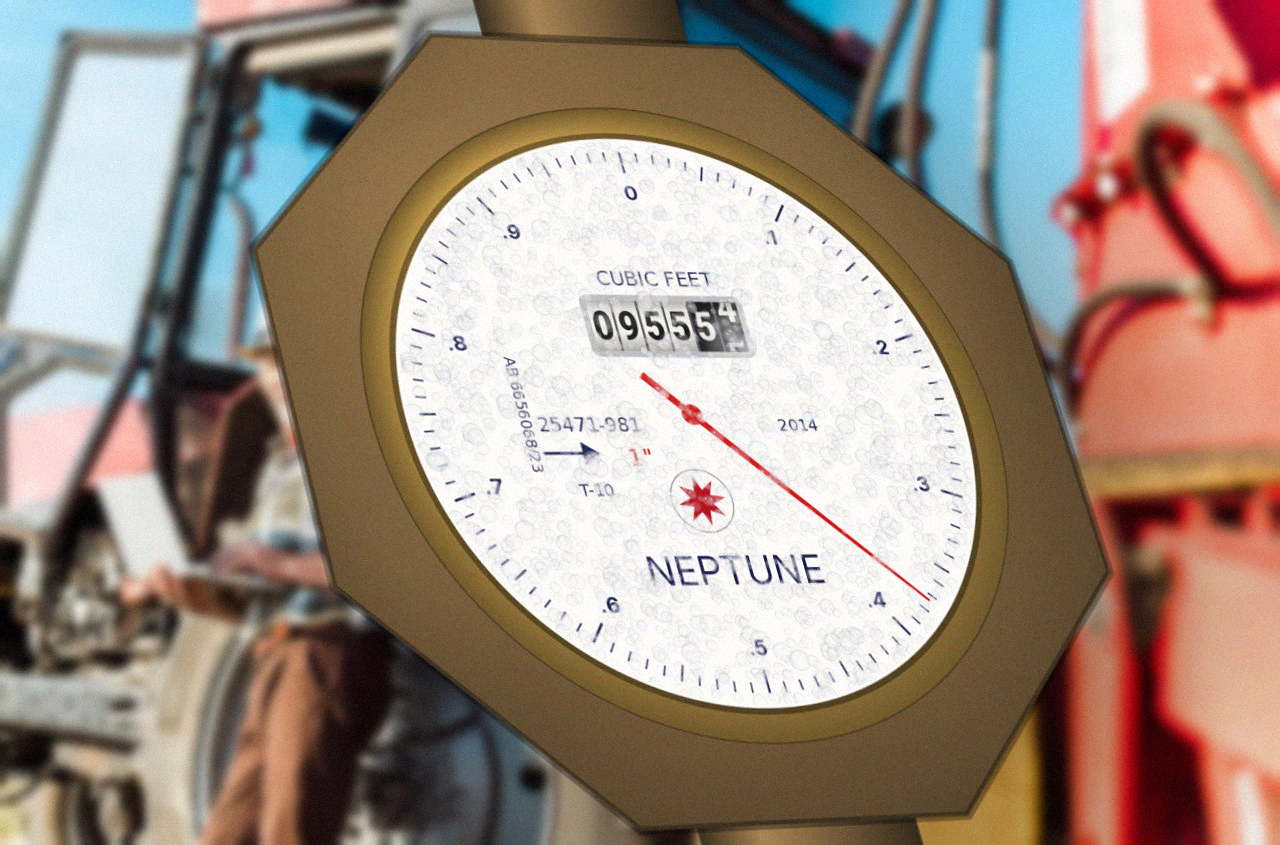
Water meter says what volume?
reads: 95554.37 ft³
